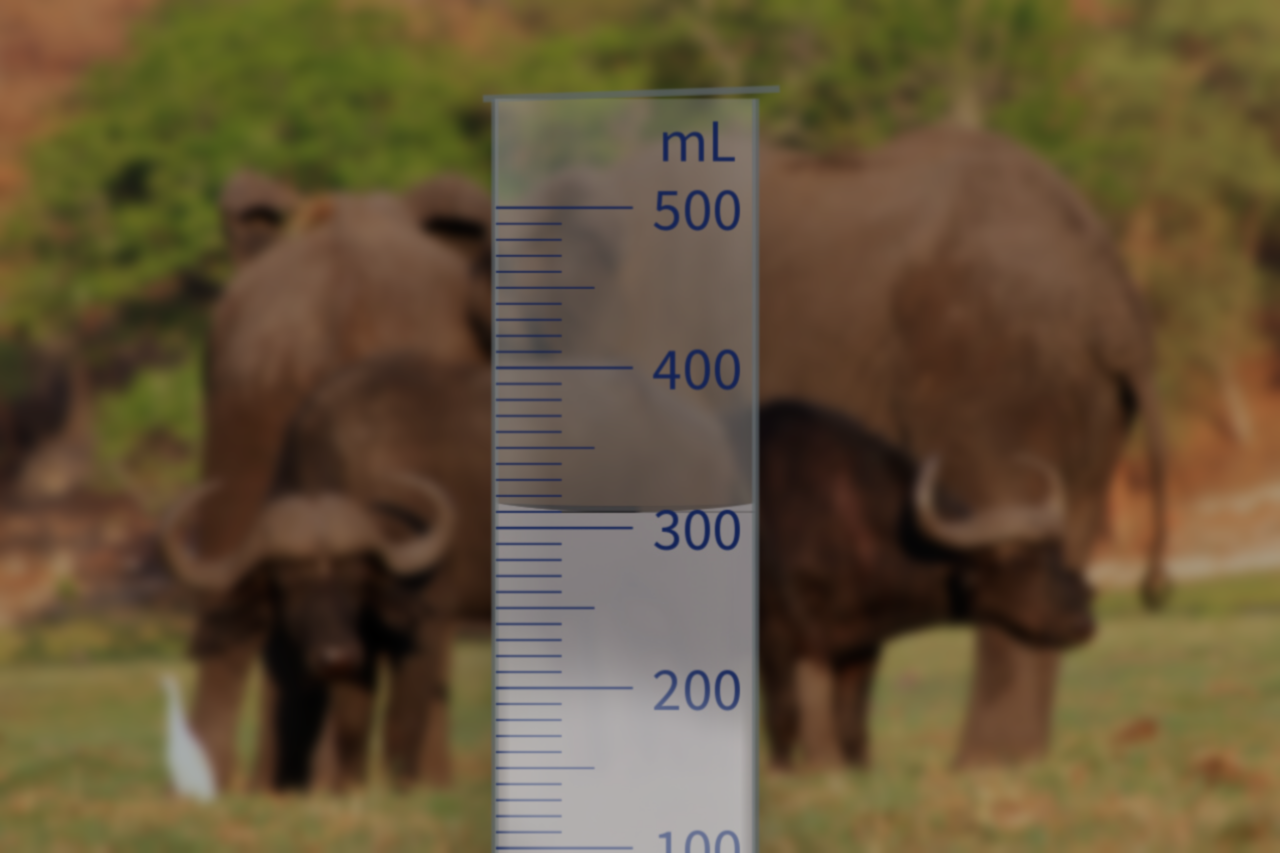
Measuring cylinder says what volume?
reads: 310 mL
